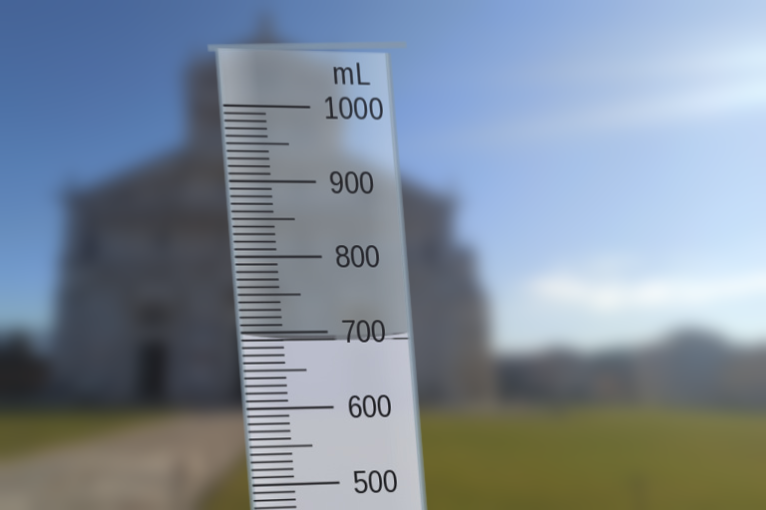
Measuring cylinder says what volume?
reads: 690 mL
